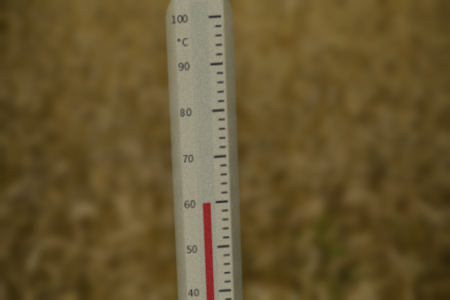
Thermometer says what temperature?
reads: 60 °C
